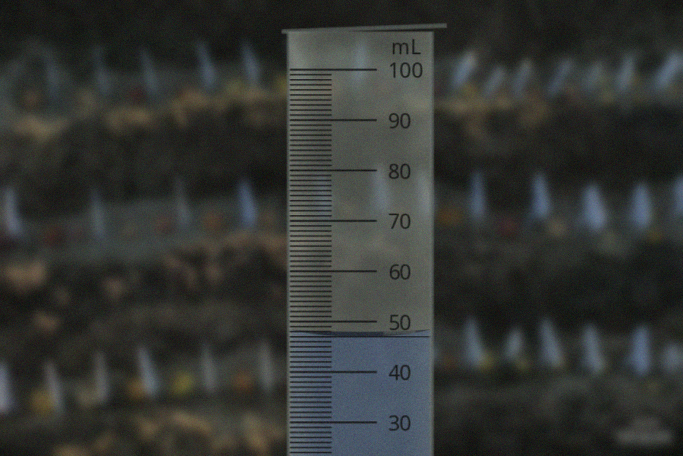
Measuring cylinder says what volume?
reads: 47 mL
